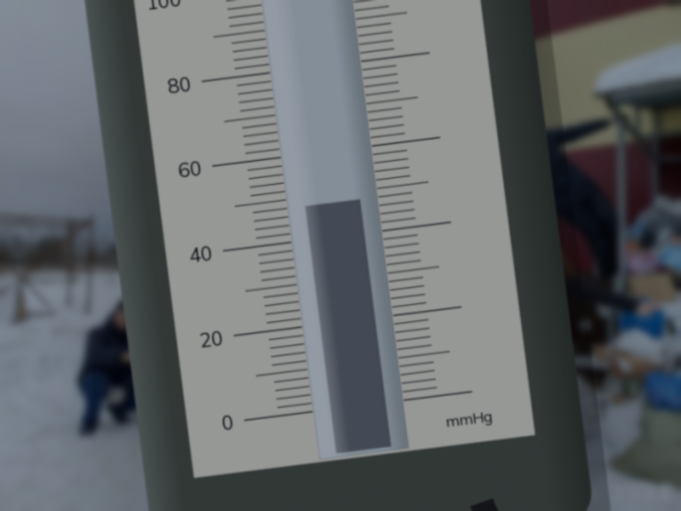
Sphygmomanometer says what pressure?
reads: 48 mmHg
